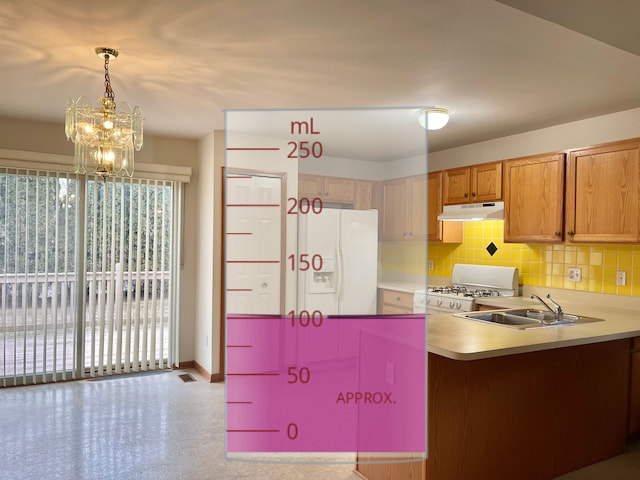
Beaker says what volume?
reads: 100 mL
